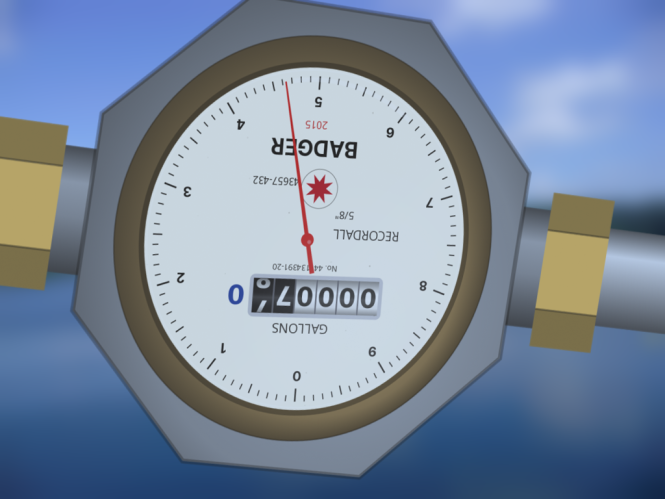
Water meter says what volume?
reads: 774.6 gal
